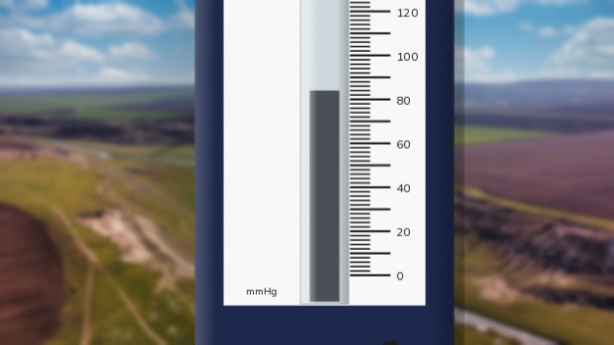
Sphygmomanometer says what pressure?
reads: 84 mmHg
